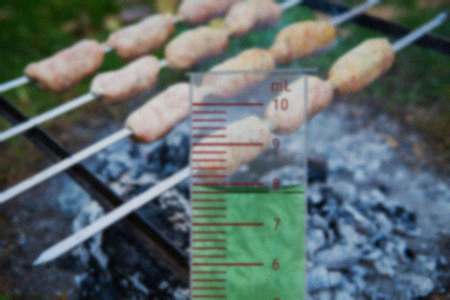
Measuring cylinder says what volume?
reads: 7.8 mL
